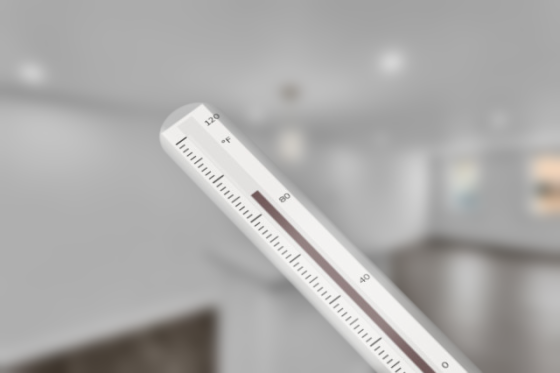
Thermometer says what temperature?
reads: 88 °F
